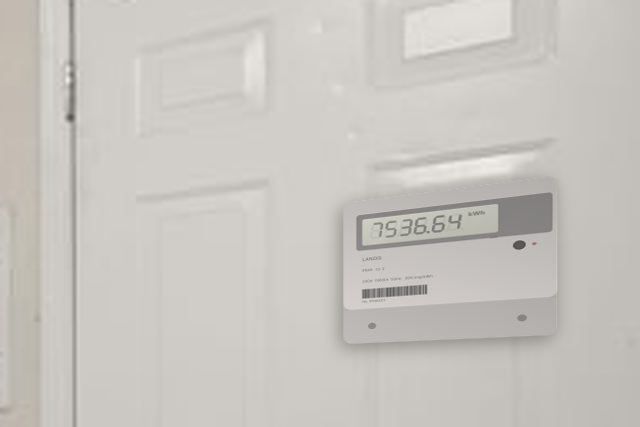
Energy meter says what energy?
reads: 7536.64 kWh
